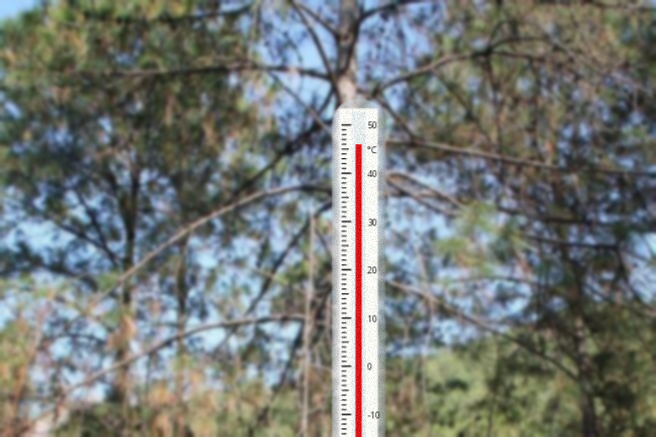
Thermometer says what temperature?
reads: 46 °C
